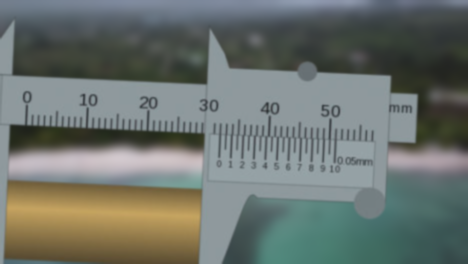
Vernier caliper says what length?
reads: 32.0 mm
